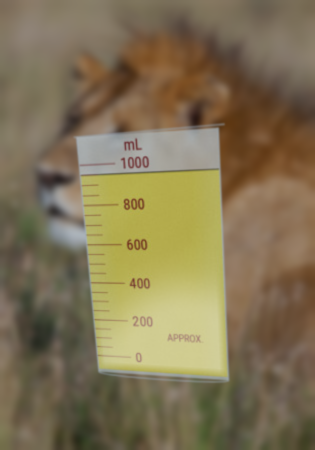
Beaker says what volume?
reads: 950 mL
